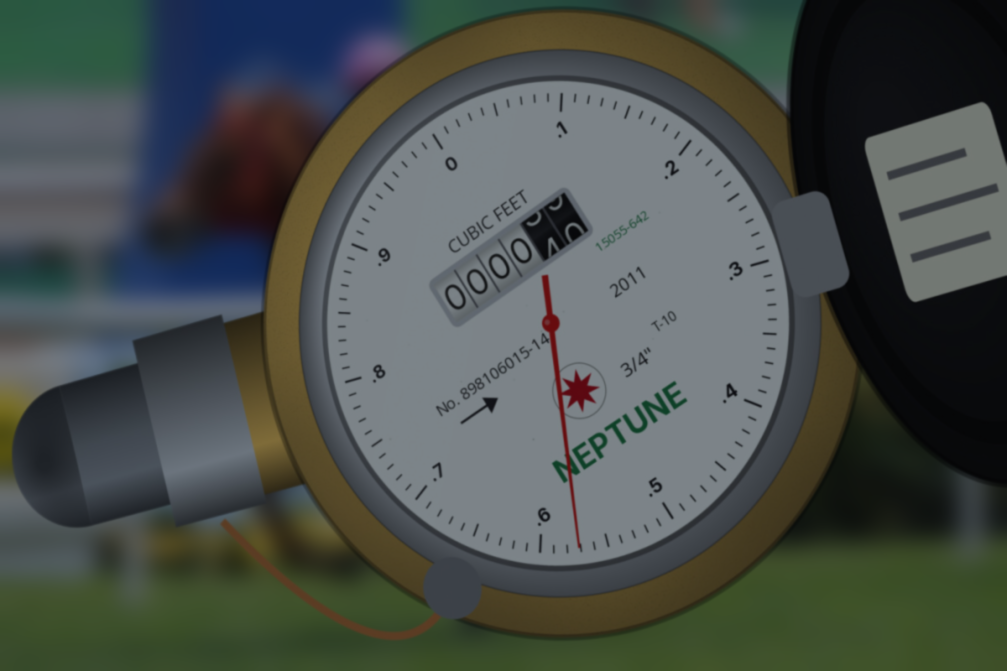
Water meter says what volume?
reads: 39.57 ft³
